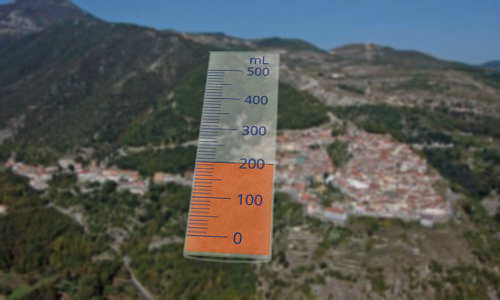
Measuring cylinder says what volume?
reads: 200 mL
